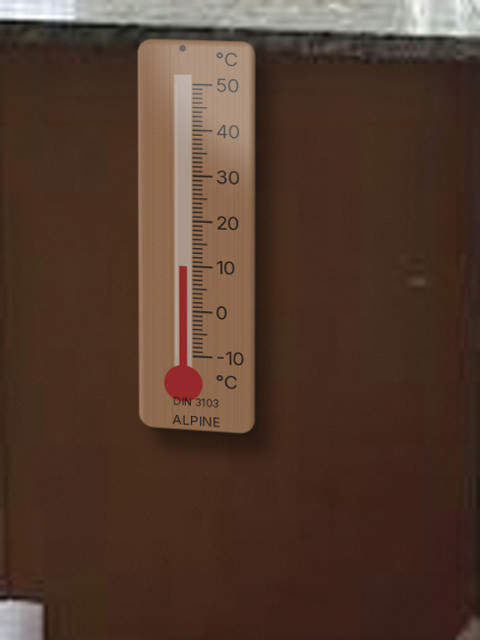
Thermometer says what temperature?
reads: 10 °C
